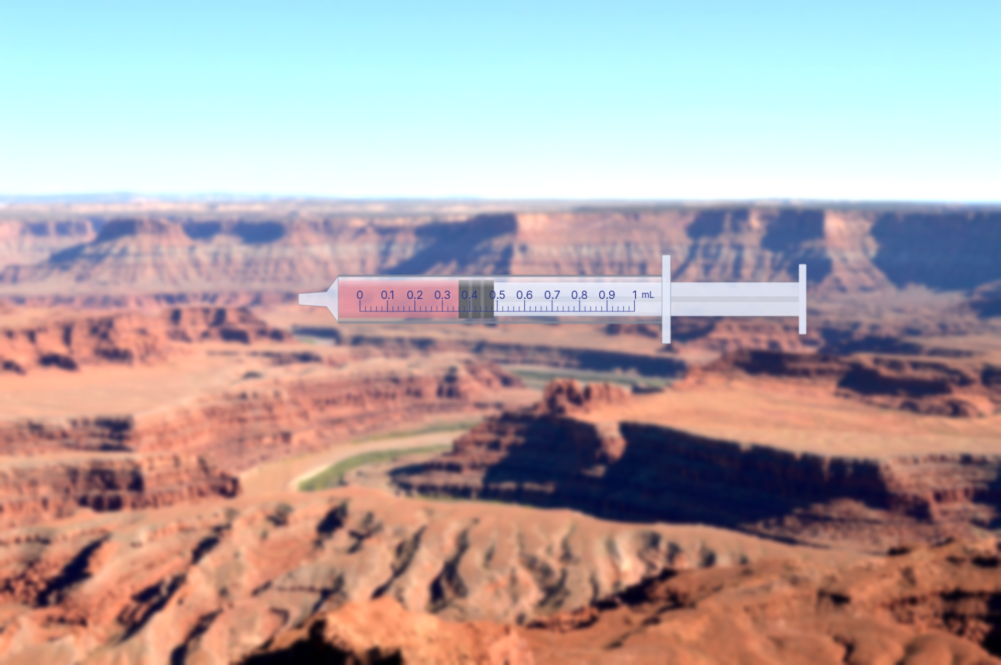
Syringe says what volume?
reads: 0.36 mL
